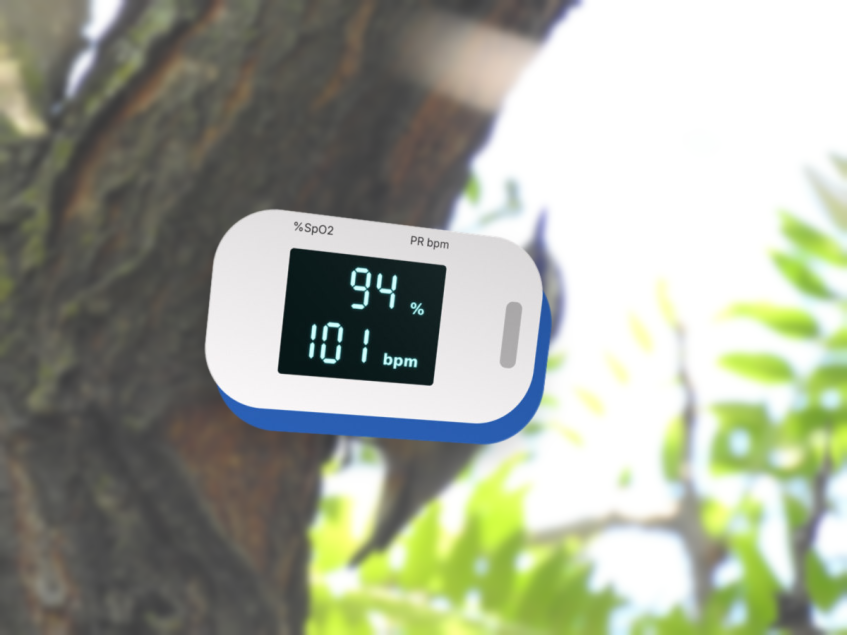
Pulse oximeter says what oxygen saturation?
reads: 94 %
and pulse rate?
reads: 101 bpm
